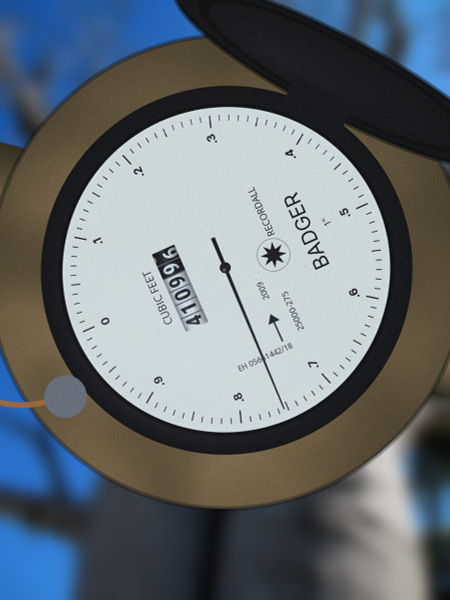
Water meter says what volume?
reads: 410995.75 ft³
